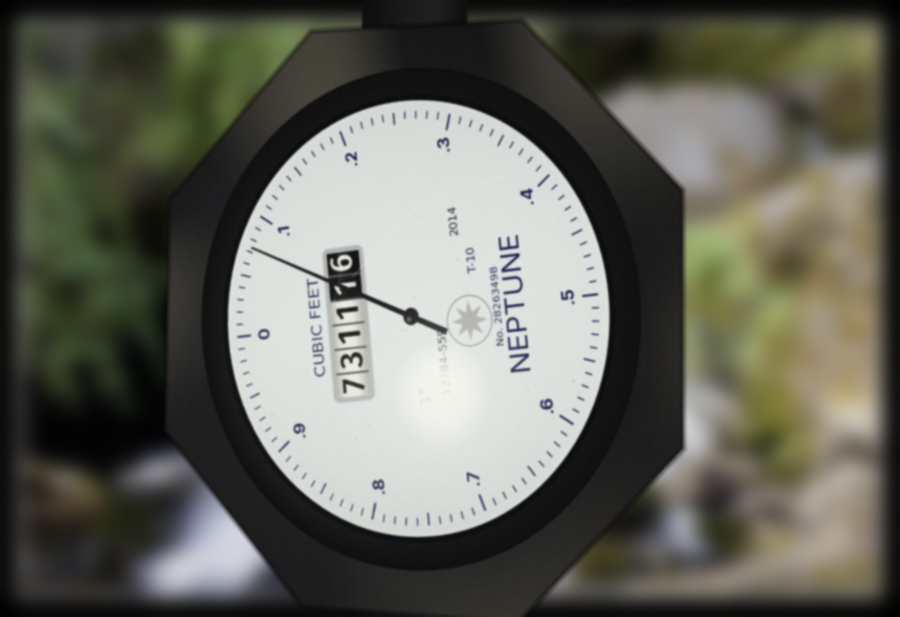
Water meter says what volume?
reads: 731116.07 ft³
